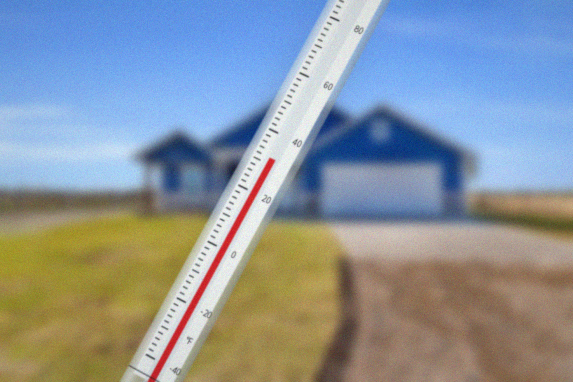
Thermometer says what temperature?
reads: 32 °F
